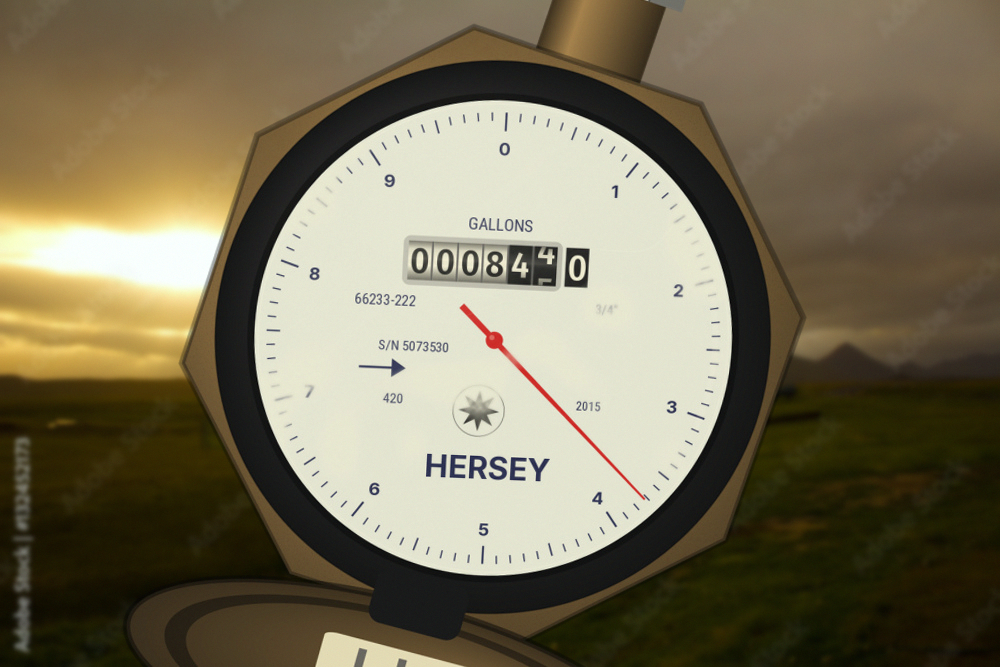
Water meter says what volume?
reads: 8443.7 gal
